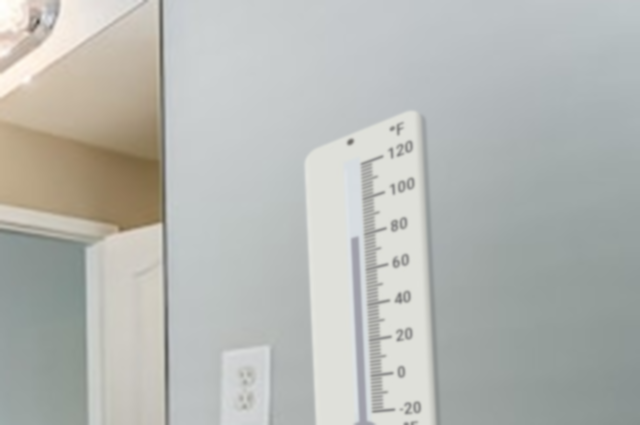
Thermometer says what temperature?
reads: 80 °F
